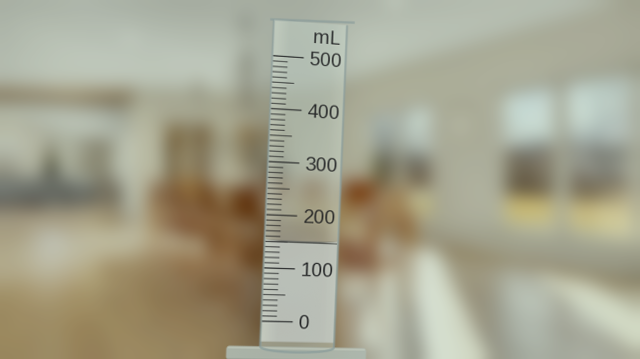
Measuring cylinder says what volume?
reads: 150 mL
